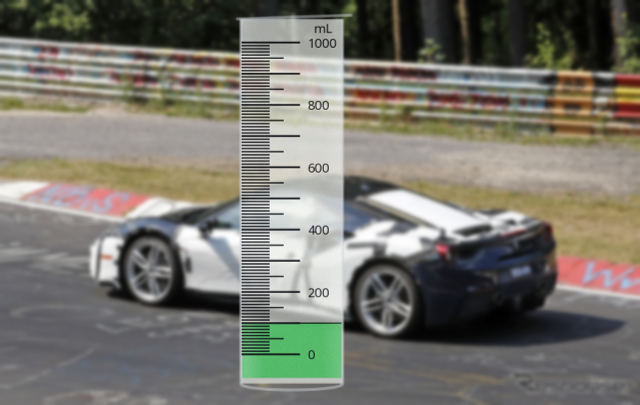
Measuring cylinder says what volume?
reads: 100 mL
